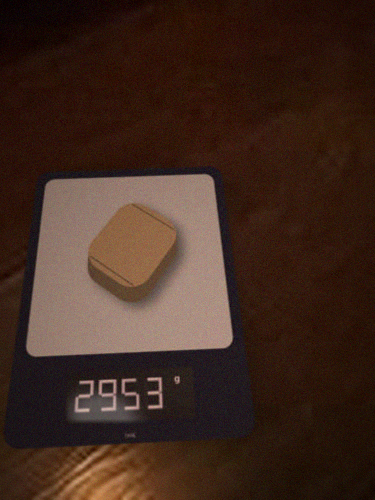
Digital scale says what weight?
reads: 2953 g
